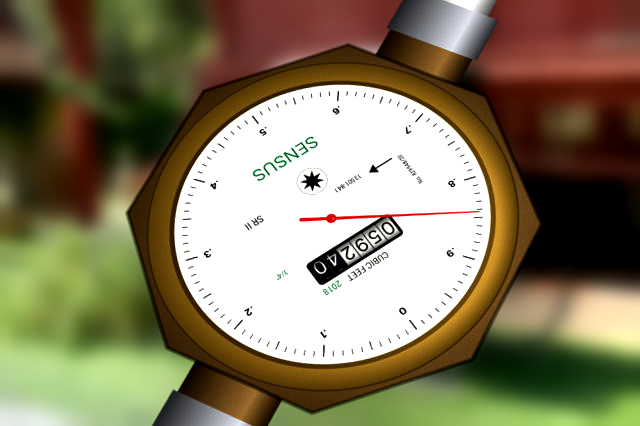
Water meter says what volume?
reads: 59239.84 ft³
